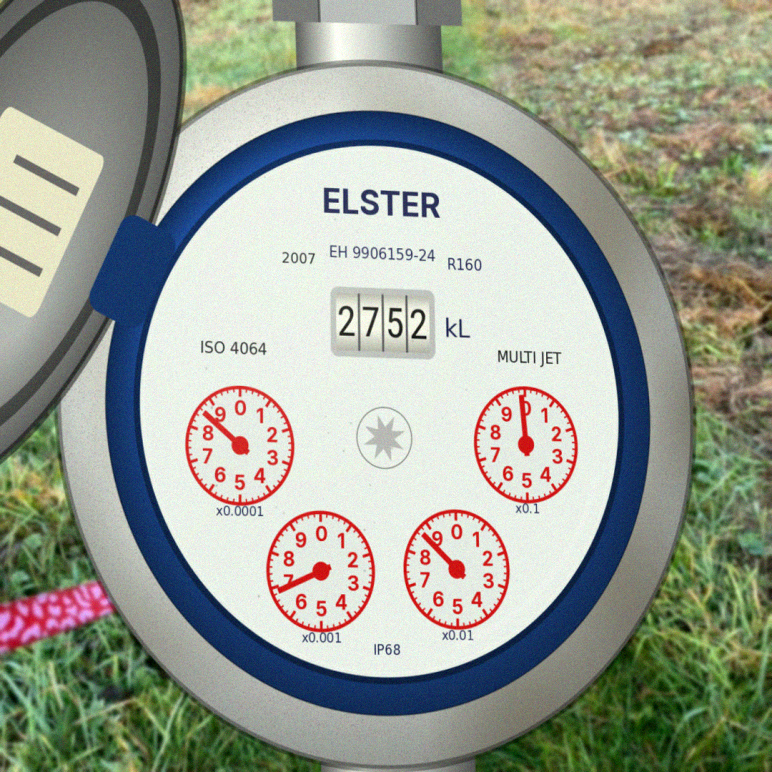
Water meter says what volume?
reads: 2751.9868 kL
